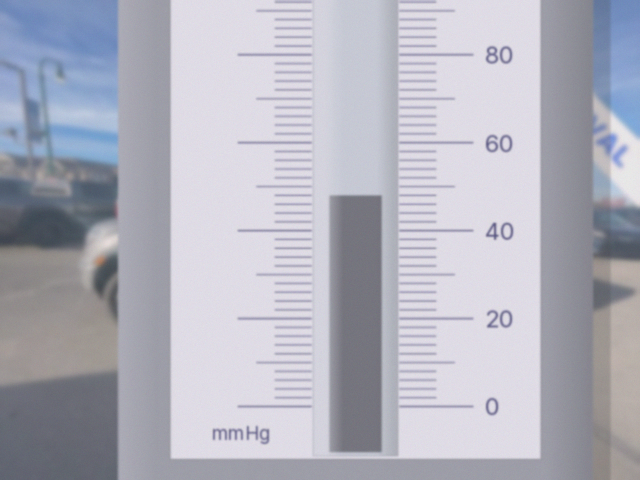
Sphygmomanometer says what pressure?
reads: 48 mmHg
